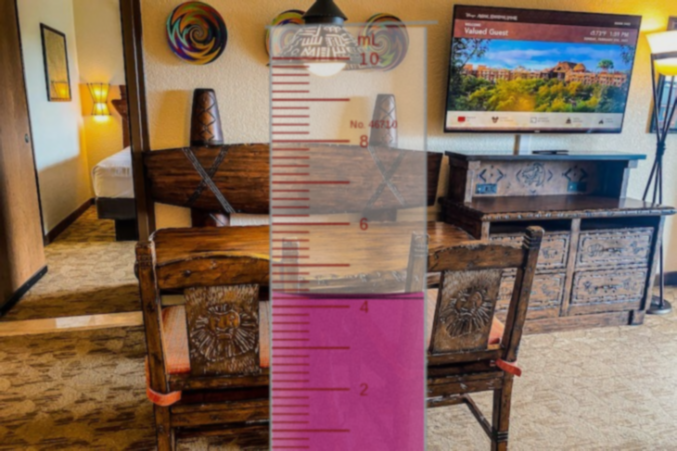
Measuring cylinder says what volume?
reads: 4.2 mL
